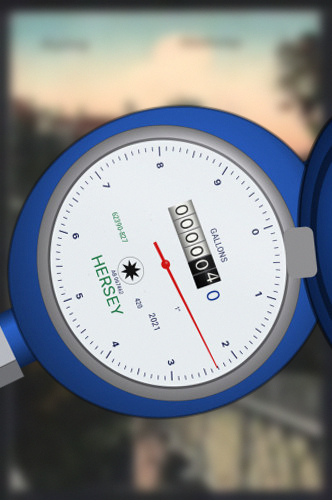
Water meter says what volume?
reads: 42.3 gal
